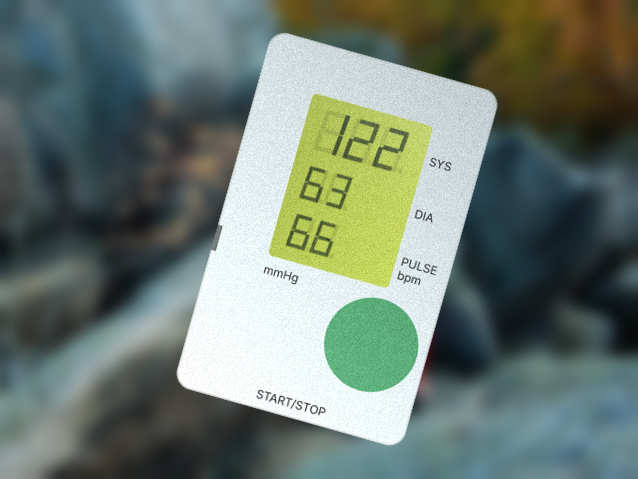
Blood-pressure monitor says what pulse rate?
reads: 66 bpm
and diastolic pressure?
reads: 63 mmHg
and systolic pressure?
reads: 122 mmHg
